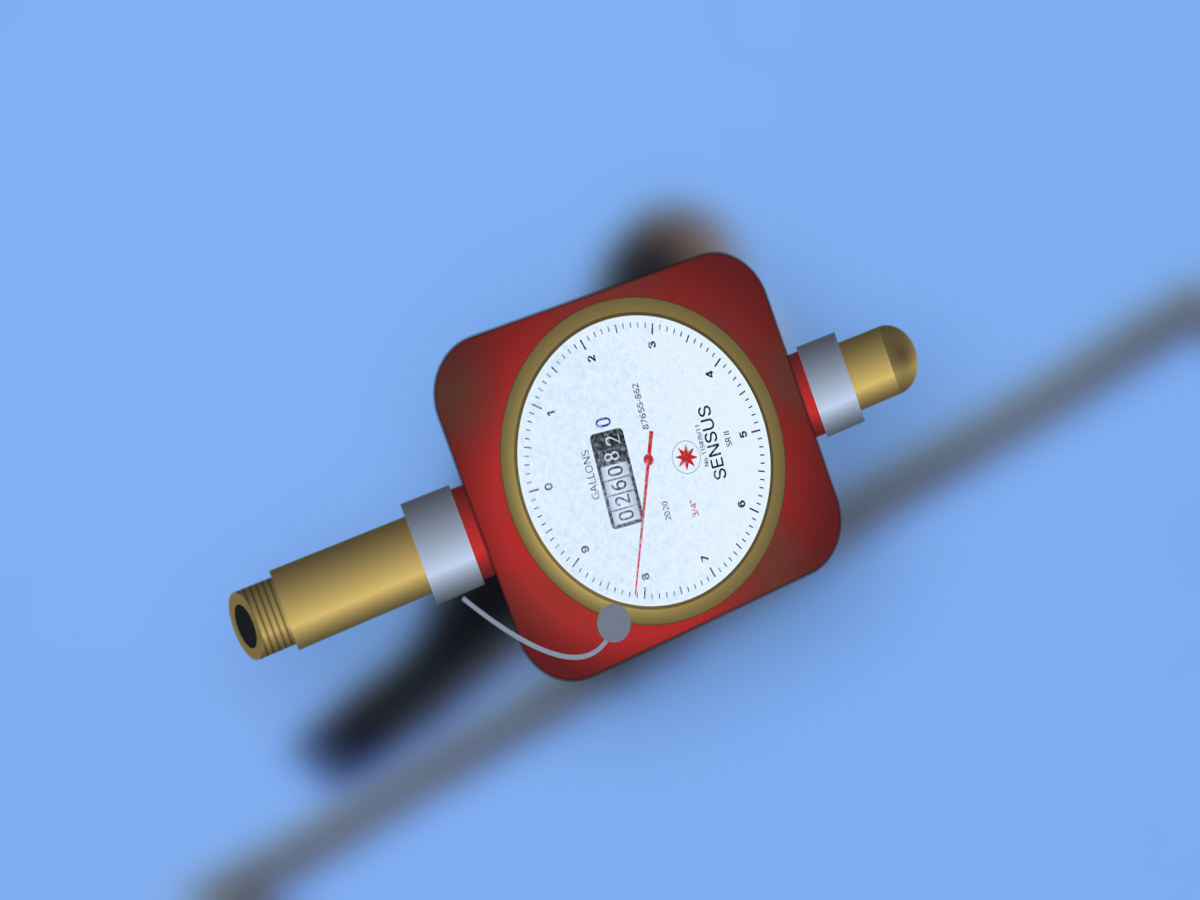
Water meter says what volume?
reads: 260818.1 gal
